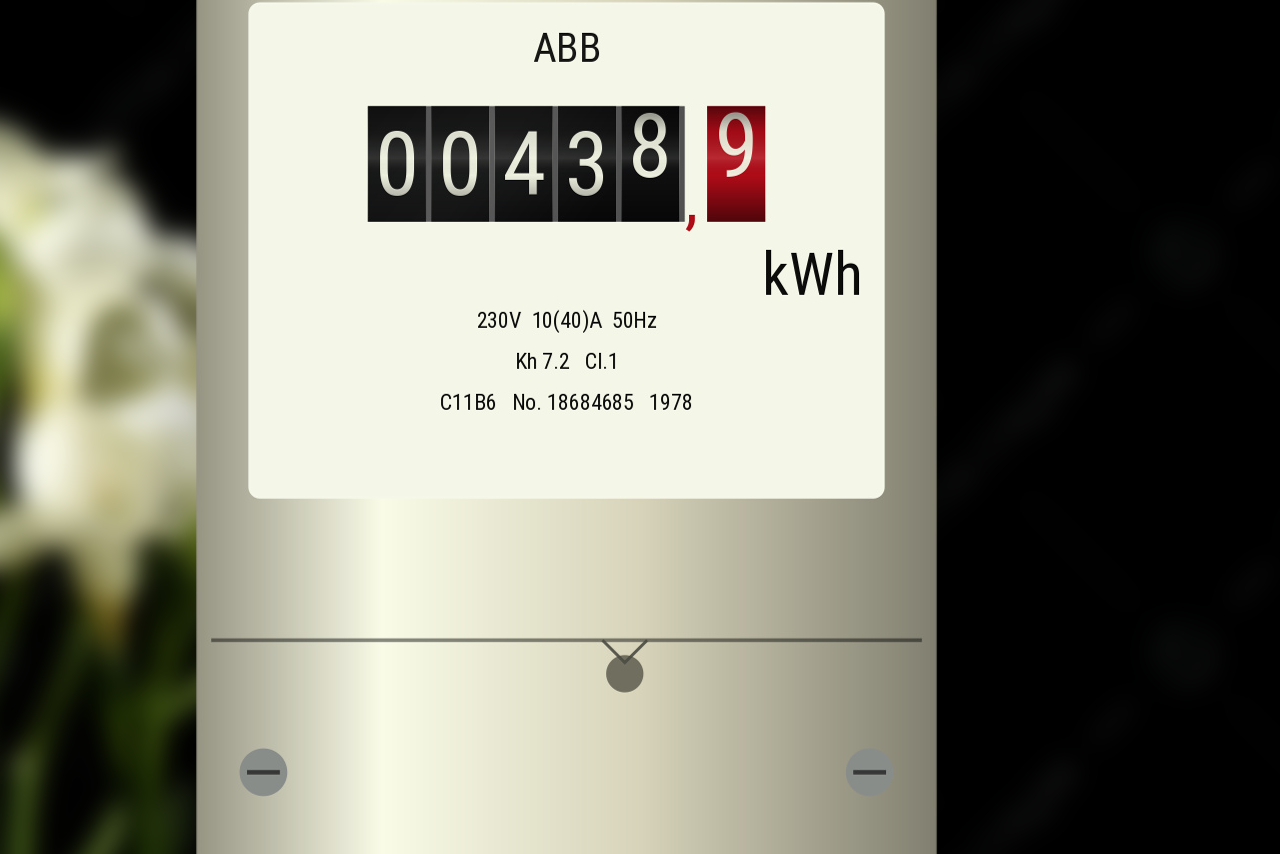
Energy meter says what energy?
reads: 438.9 kWh
